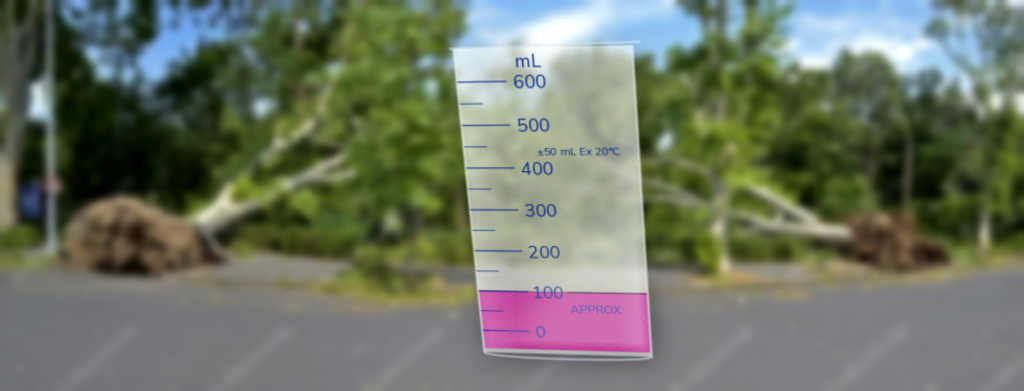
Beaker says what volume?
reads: 100 mL
